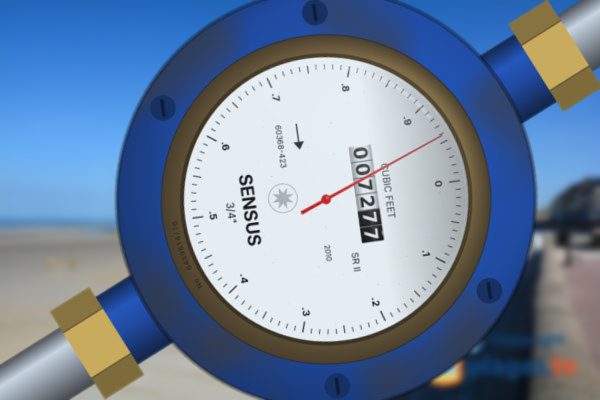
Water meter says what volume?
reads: 7276.94 ft³
